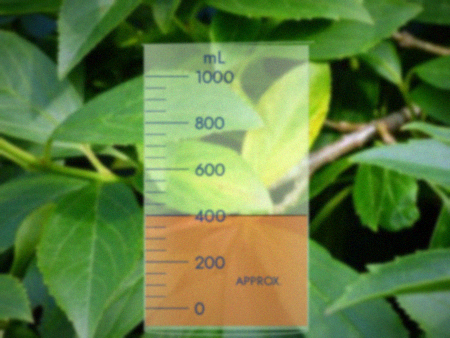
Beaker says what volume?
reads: 400 mL
